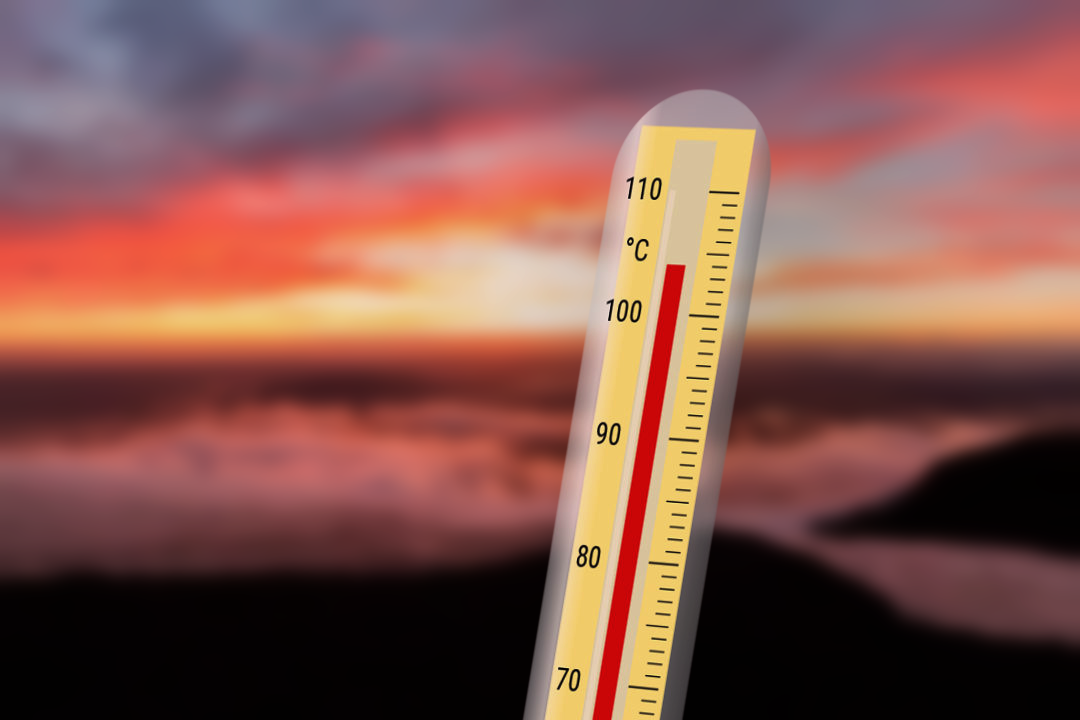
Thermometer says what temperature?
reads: 104 °C
